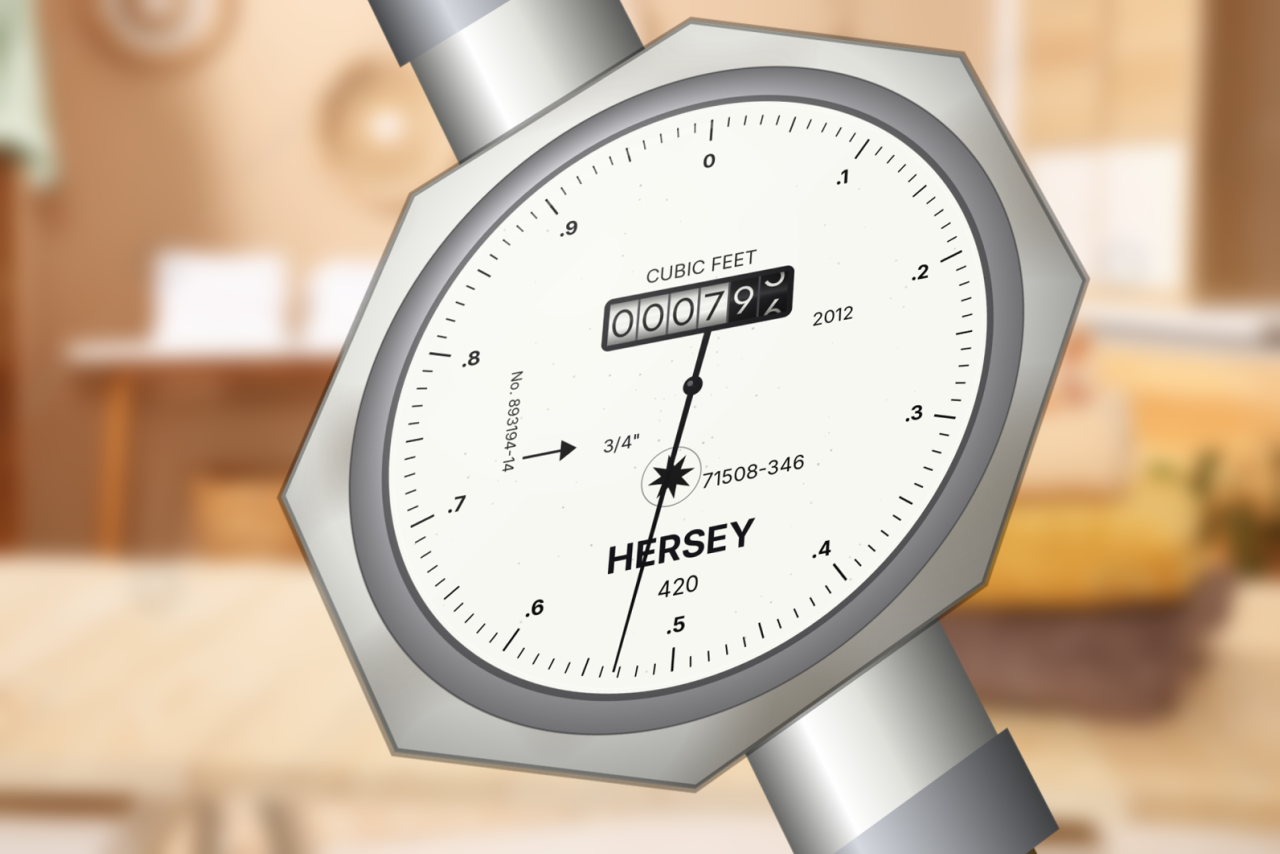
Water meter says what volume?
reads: 795.53 ft³
